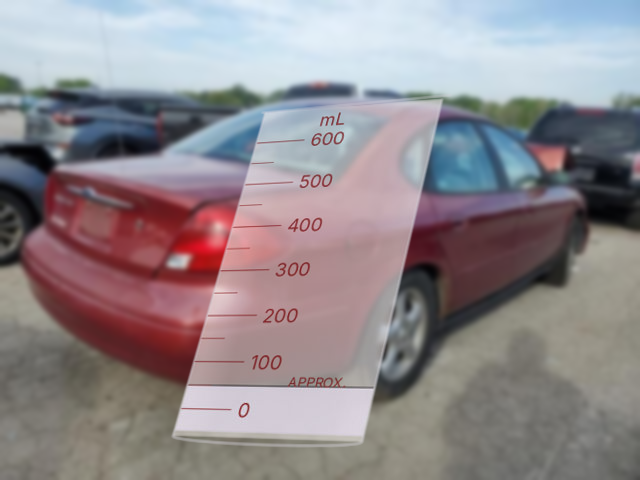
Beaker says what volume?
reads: 50 mL
